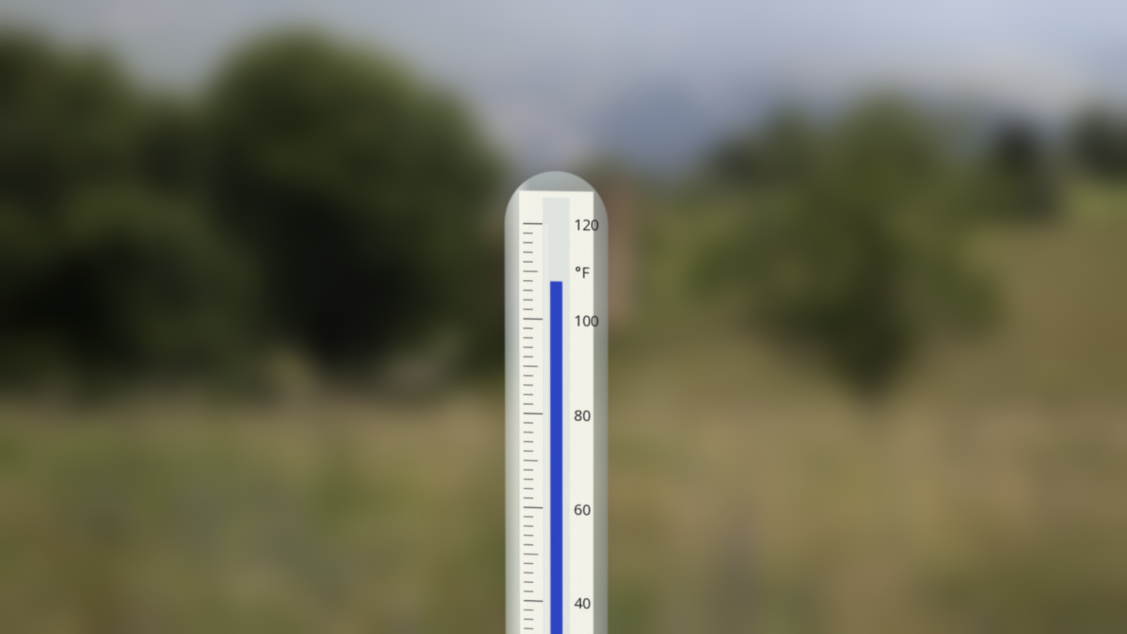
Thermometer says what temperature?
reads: 108 °F
